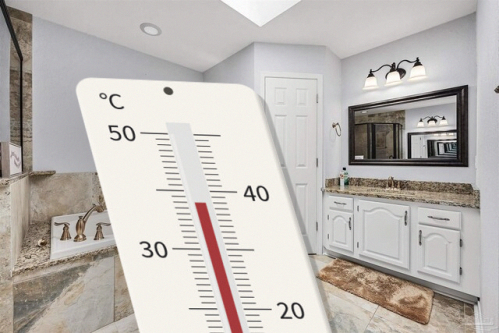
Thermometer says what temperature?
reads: 38 °C
